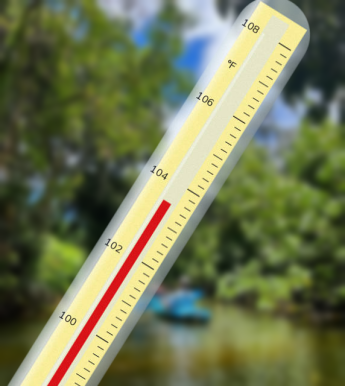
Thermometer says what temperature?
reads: 103.5 °F
